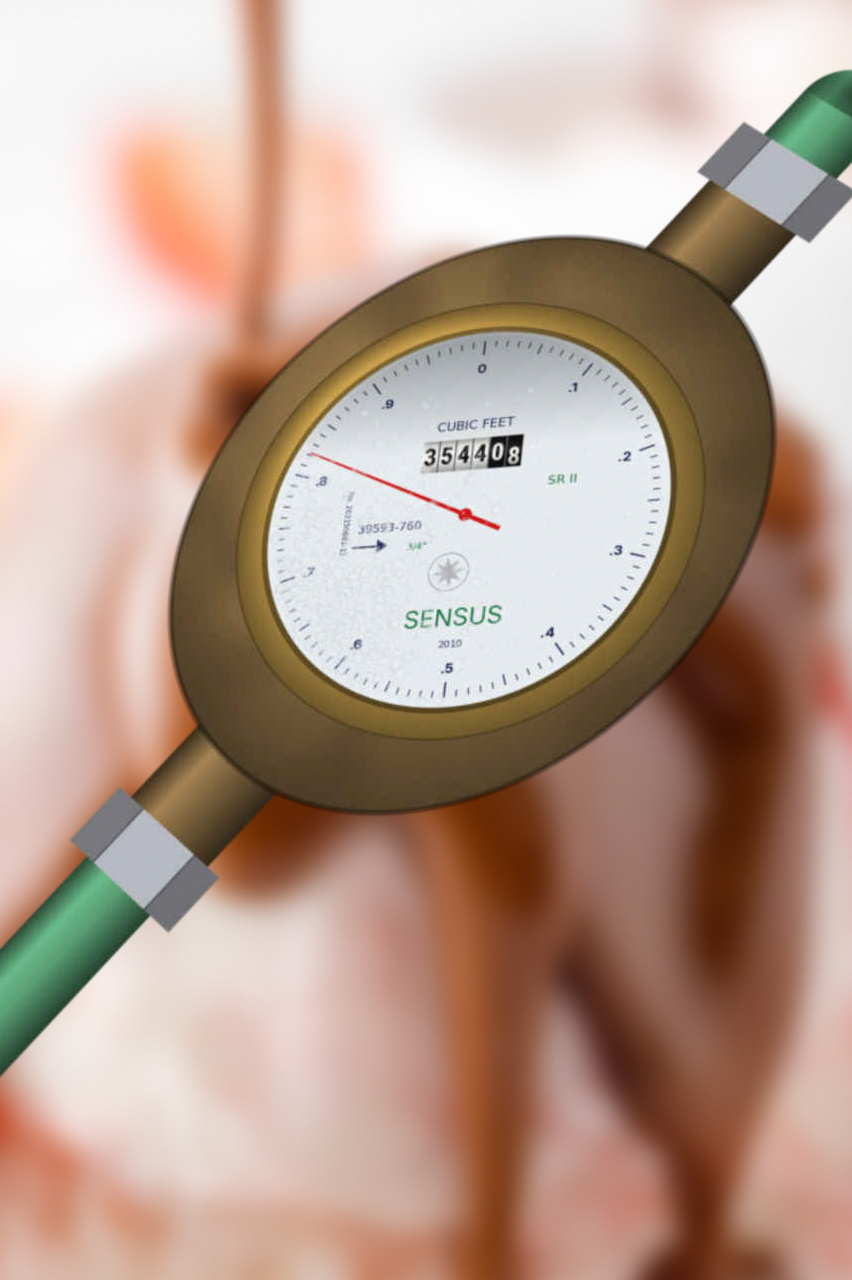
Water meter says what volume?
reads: 354407.82 ft³
